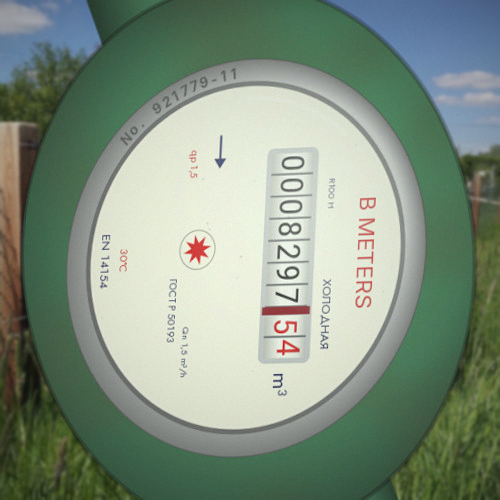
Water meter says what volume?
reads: 8297.54 m³
